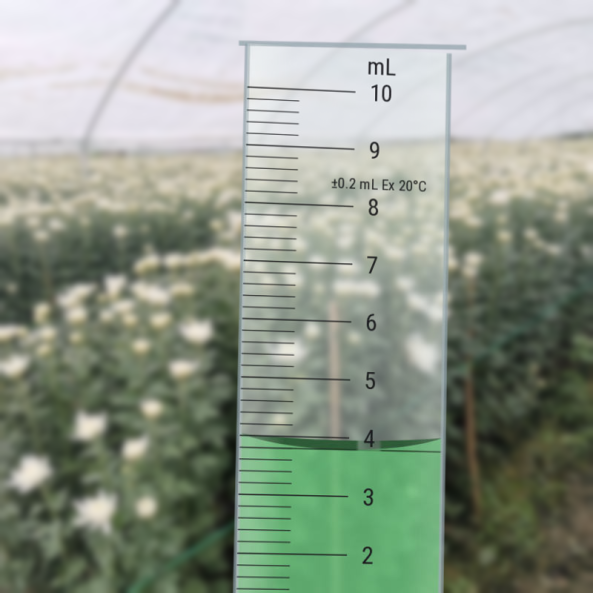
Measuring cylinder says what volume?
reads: 3.8 mL
